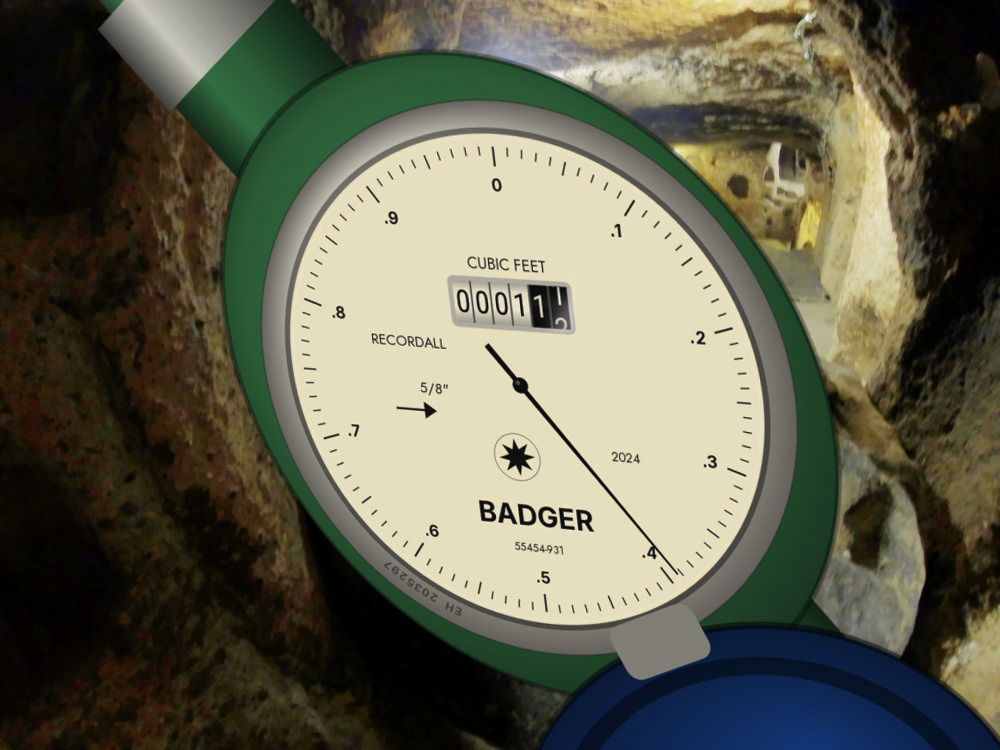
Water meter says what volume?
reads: 111.39 ft³
